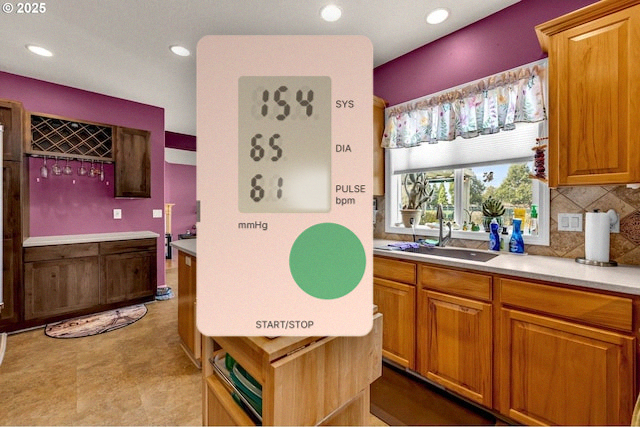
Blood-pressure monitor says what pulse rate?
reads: 61 bpm
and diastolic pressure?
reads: 65 mmHg
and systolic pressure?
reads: 154 mmHg
